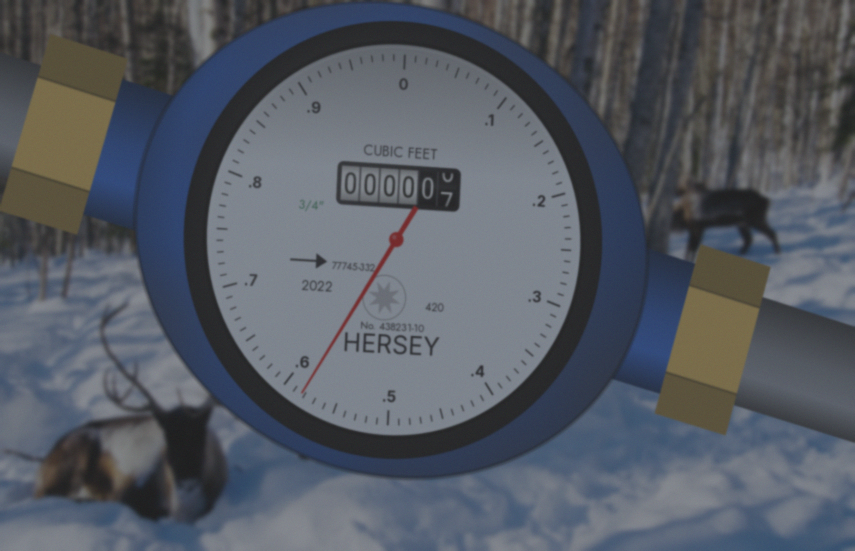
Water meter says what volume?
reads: 6.58 ft³
